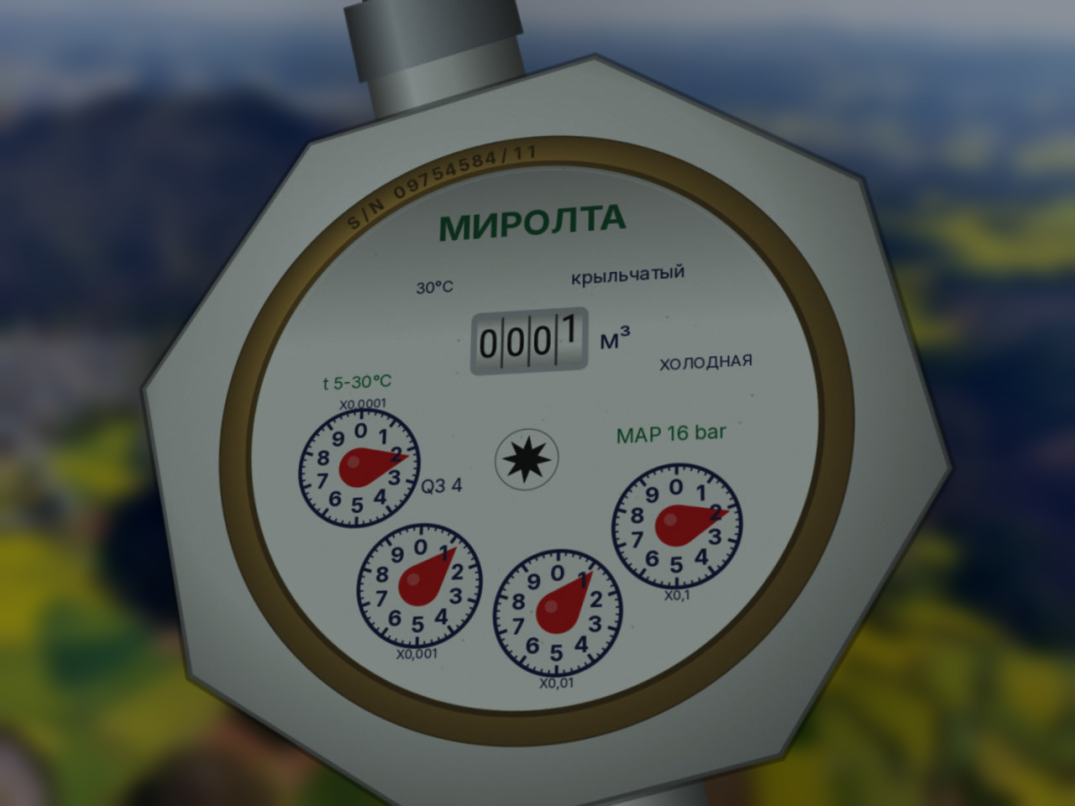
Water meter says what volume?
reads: 1.2112 m³
